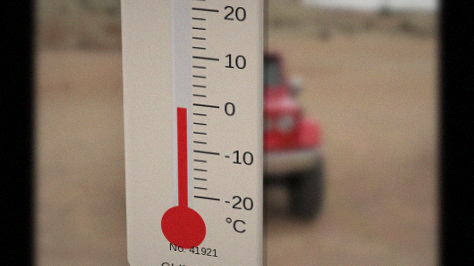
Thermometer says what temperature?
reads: -1 °C
